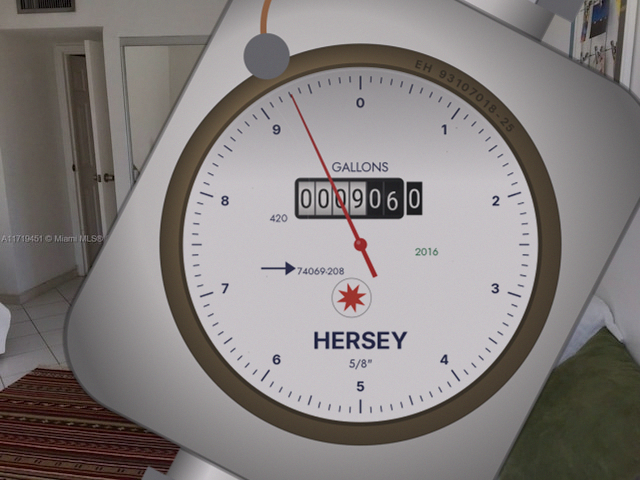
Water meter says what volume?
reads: 9059.3 gal
